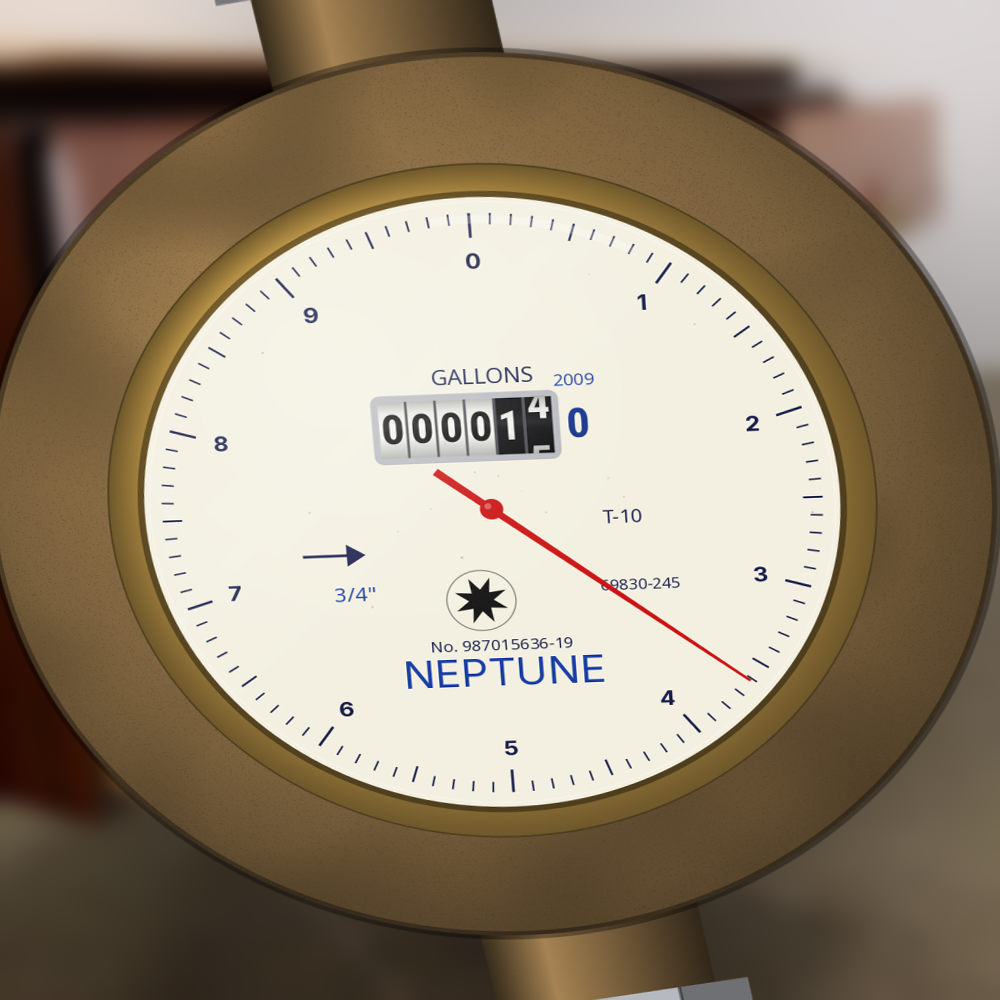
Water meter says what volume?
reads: 143.6 gal
